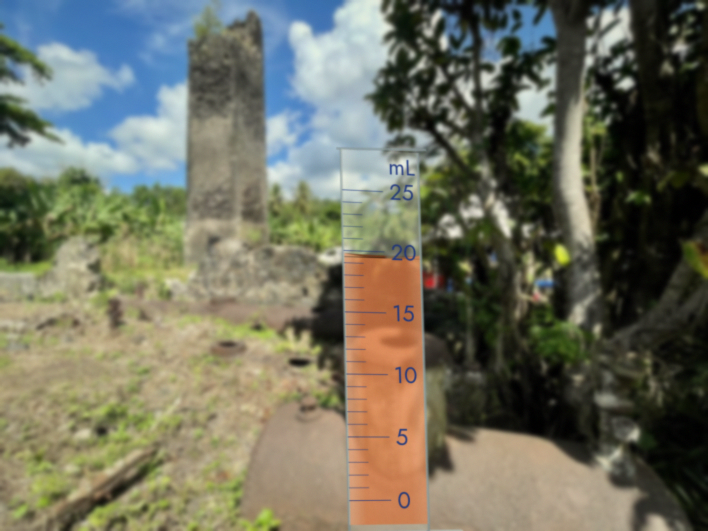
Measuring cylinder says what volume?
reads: 19.5 mL
